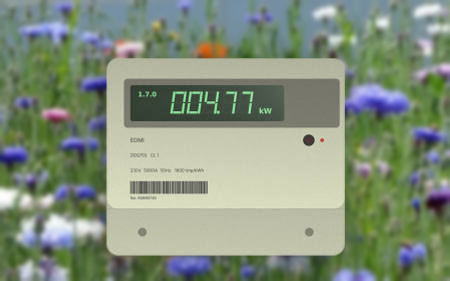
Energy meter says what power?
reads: 4.77 kW
